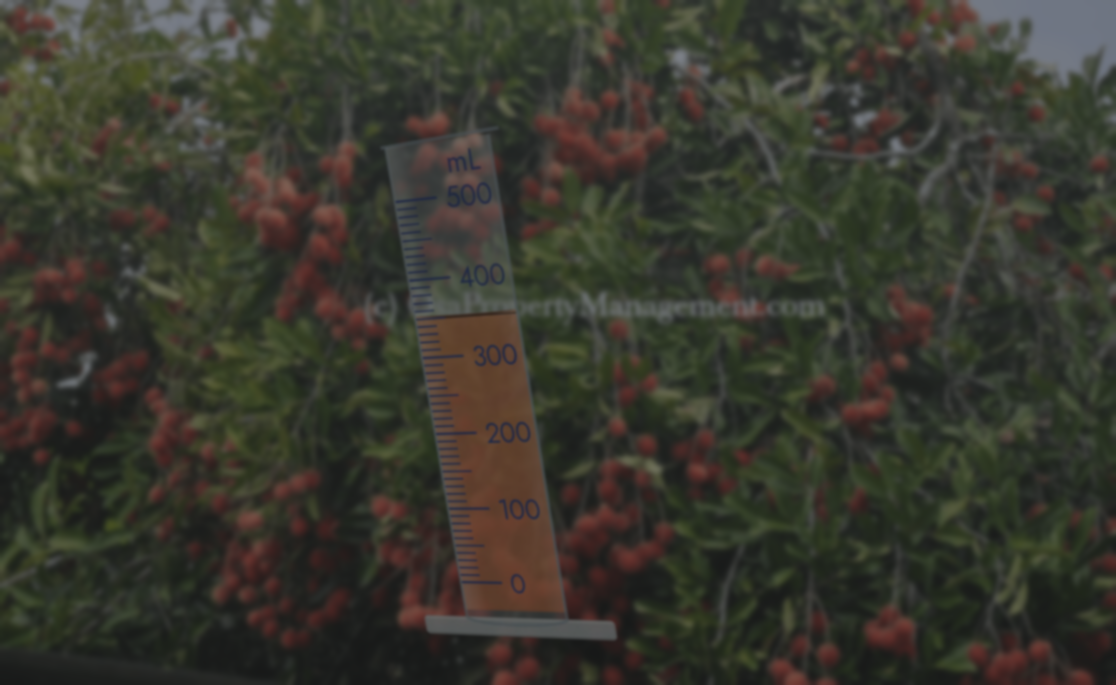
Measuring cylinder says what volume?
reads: 350 mL
